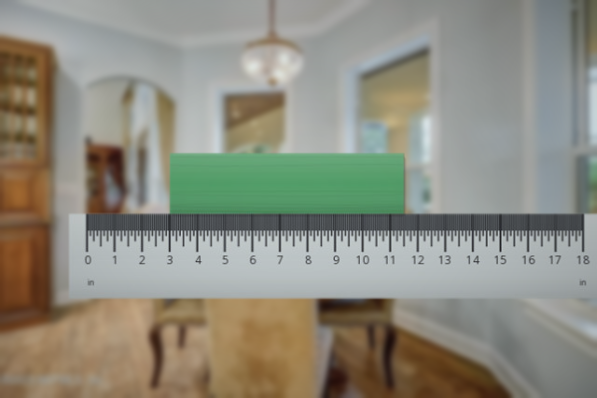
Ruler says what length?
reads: 8.5 in
